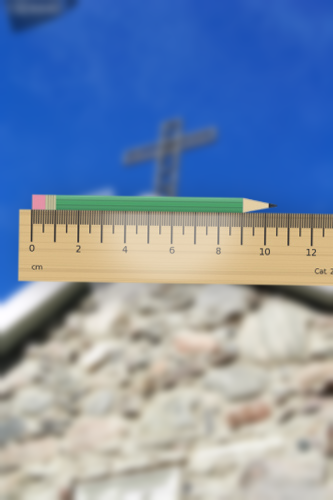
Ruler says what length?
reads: 10.5 cm
